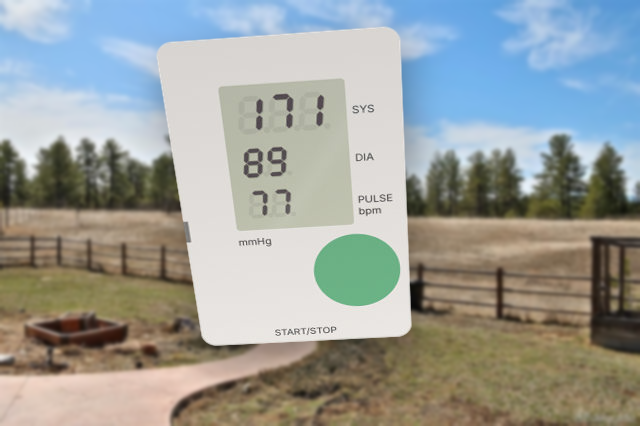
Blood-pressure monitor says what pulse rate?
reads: 77 bpm
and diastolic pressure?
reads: 89 mmHg
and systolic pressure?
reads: 171 mmHg
